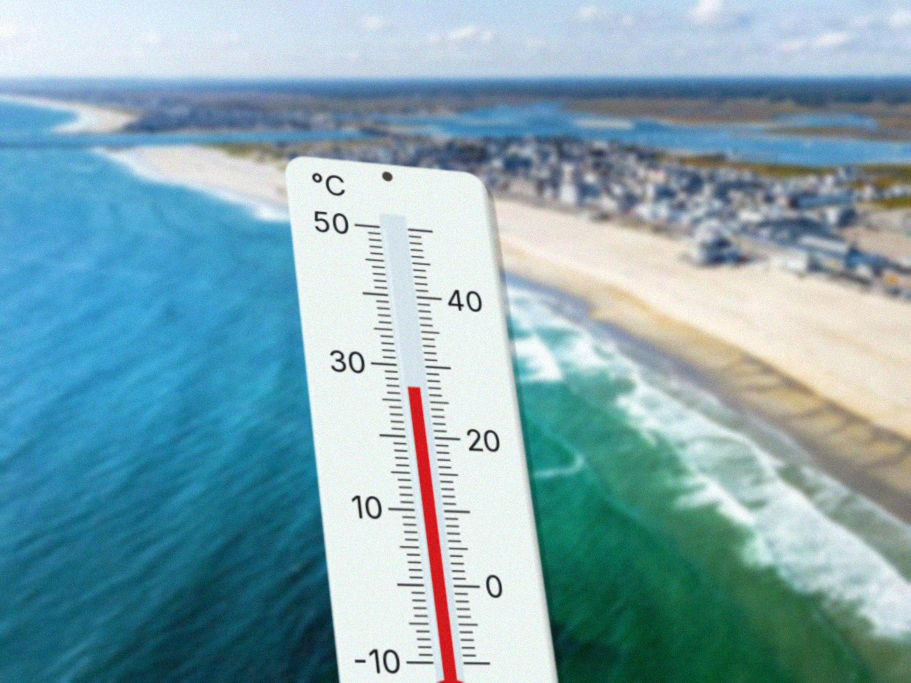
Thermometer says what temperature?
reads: 27 °C
